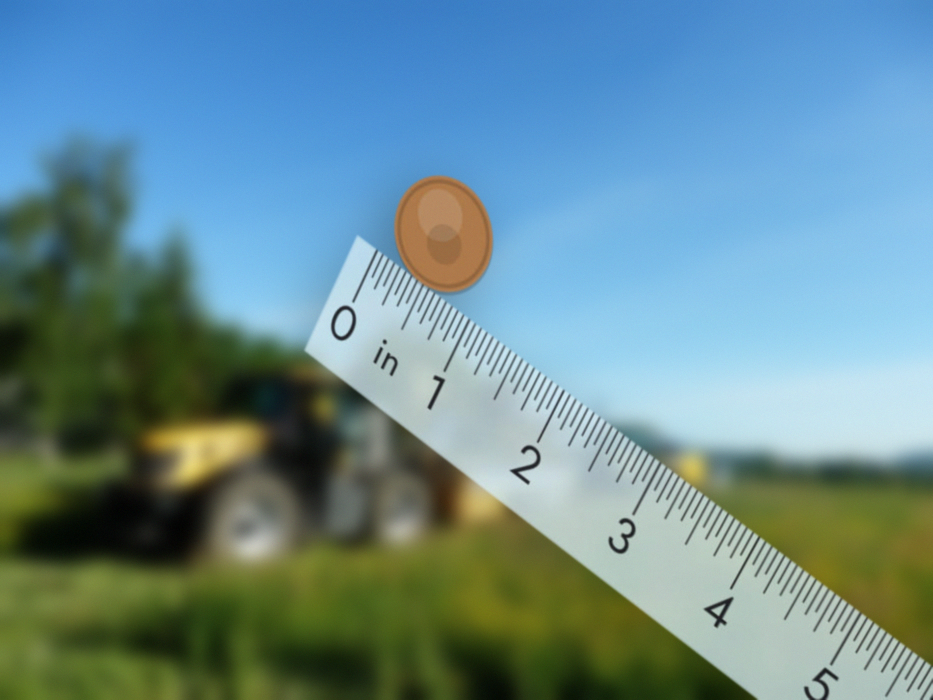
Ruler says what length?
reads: 0.9375 in
